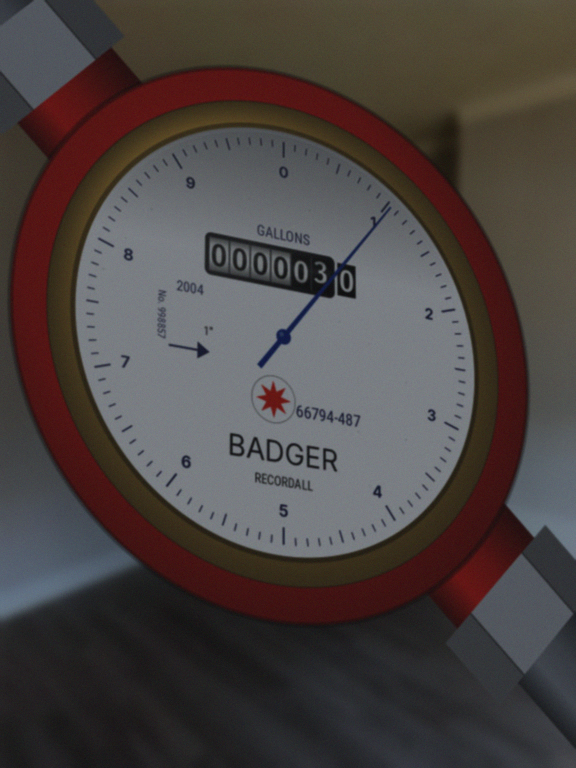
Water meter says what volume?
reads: 31.0 gal
